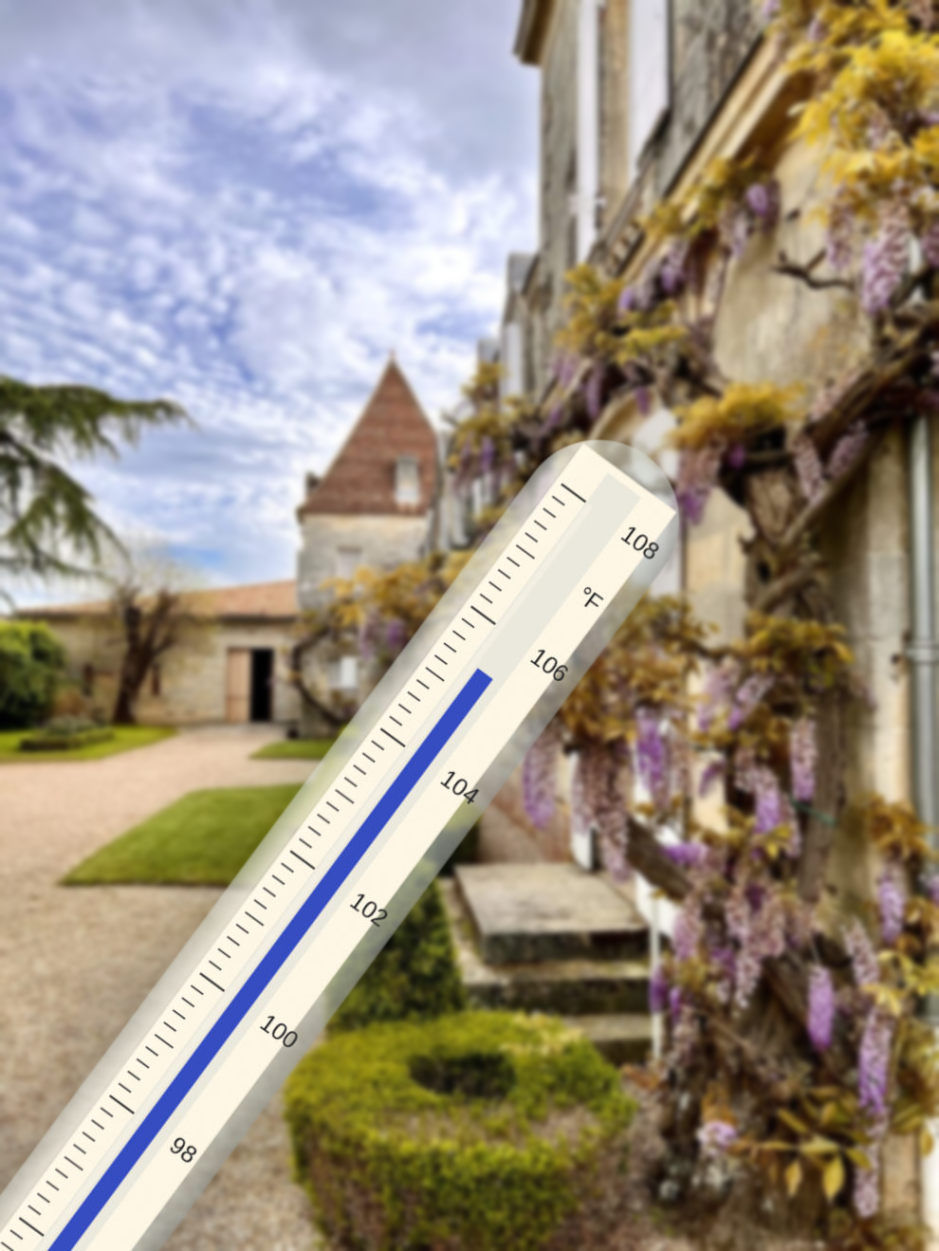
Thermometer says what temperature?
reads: 105.4 °F
